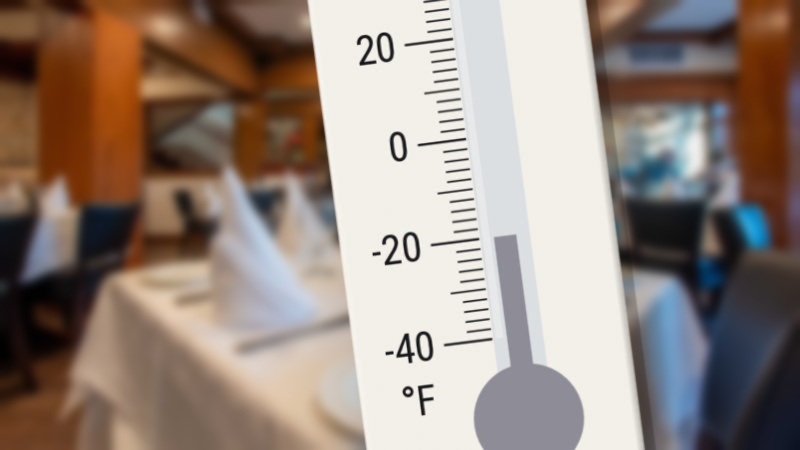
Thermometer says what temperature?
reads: -20 °F
